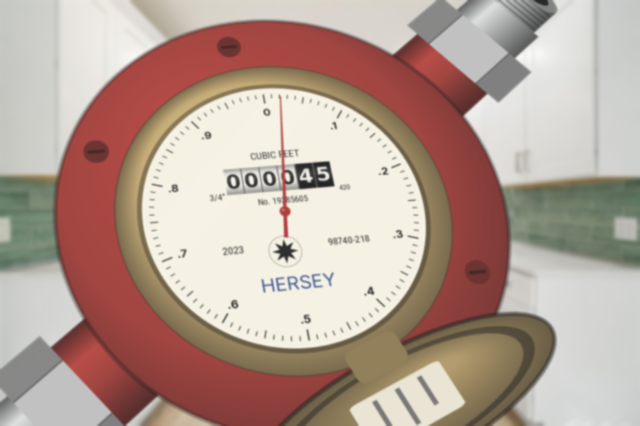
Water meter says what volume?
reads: 45.02 ft³
